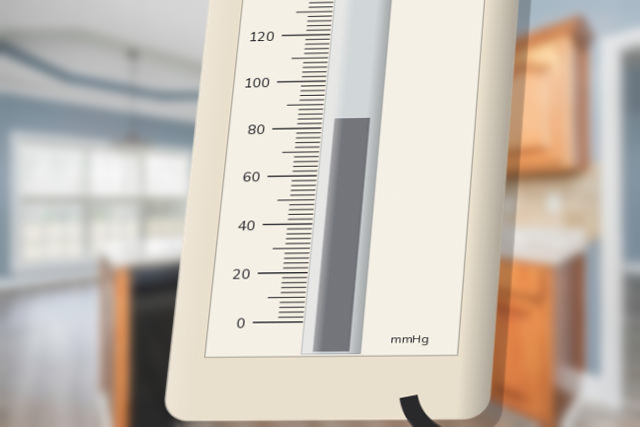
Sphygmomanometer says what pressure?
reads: 84 mmHg
